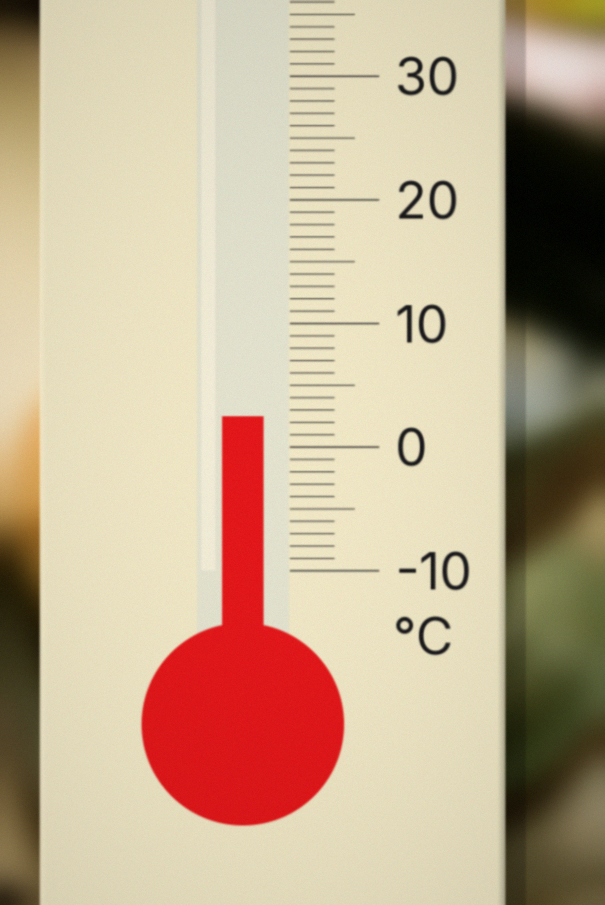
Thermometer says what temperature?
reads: 2.5 °C
